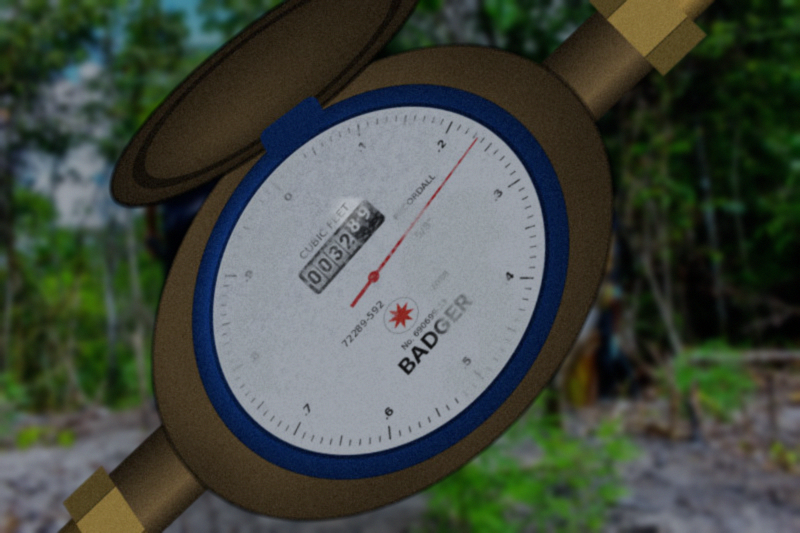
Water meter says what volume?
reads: 3289.23 ft³
